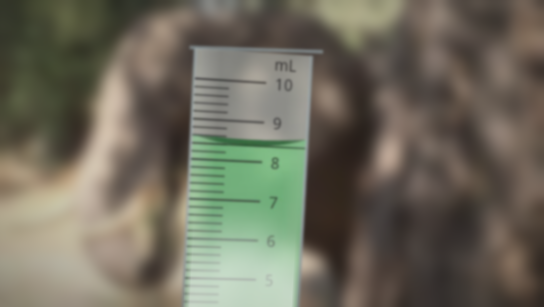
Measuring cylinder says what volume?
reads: 8.4 mL
